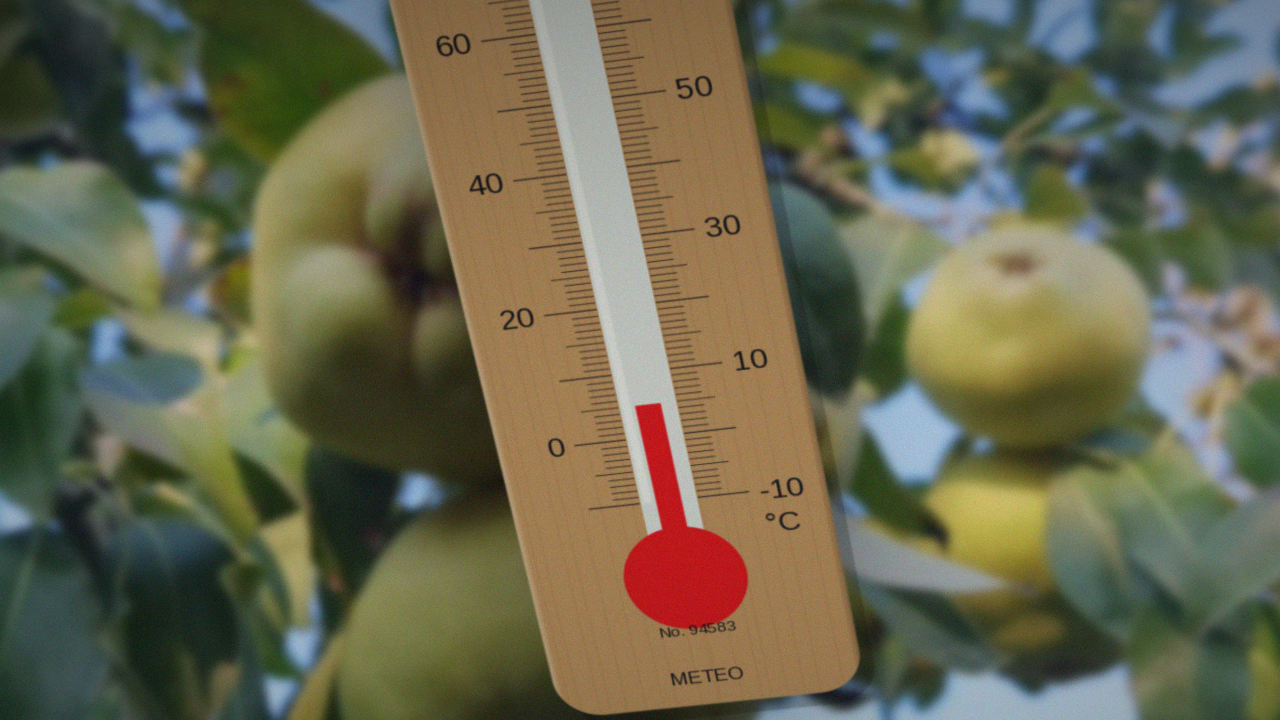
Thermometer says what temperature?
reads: 5 °C
